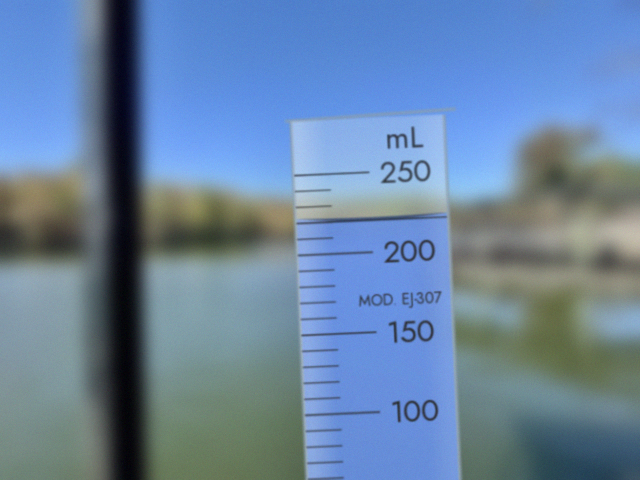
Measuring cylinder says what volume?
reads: 220 mL
